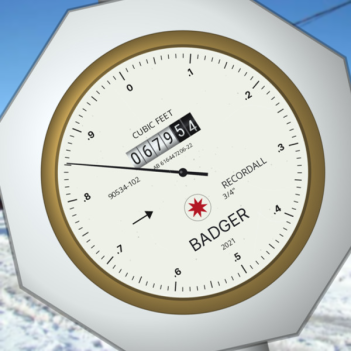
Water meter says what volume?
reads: 67953.85 ft³
